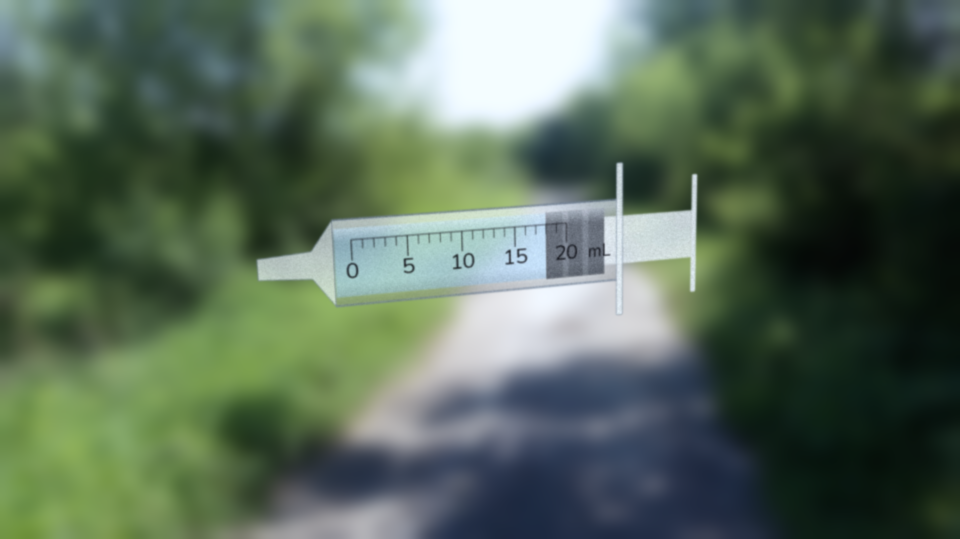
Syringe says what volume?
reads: 18 mL
